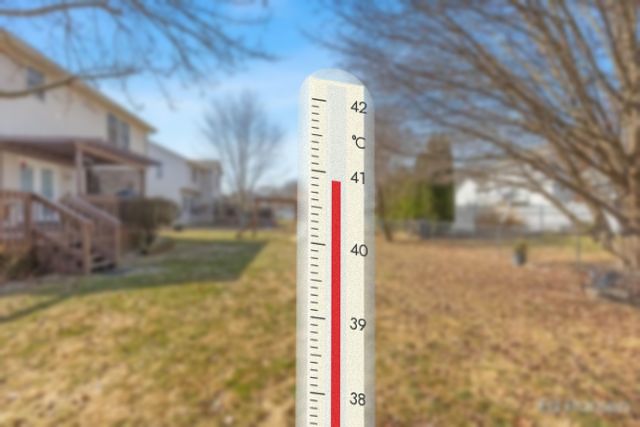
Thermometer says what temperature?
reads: 40.9 °C
